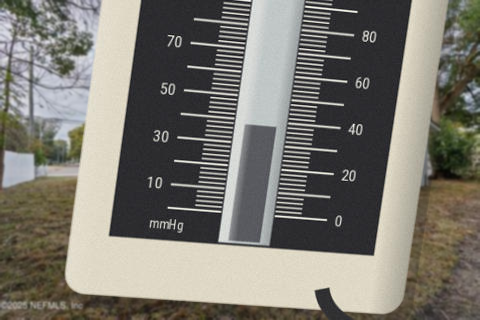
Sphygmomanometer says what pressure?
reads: 38 mmHg
